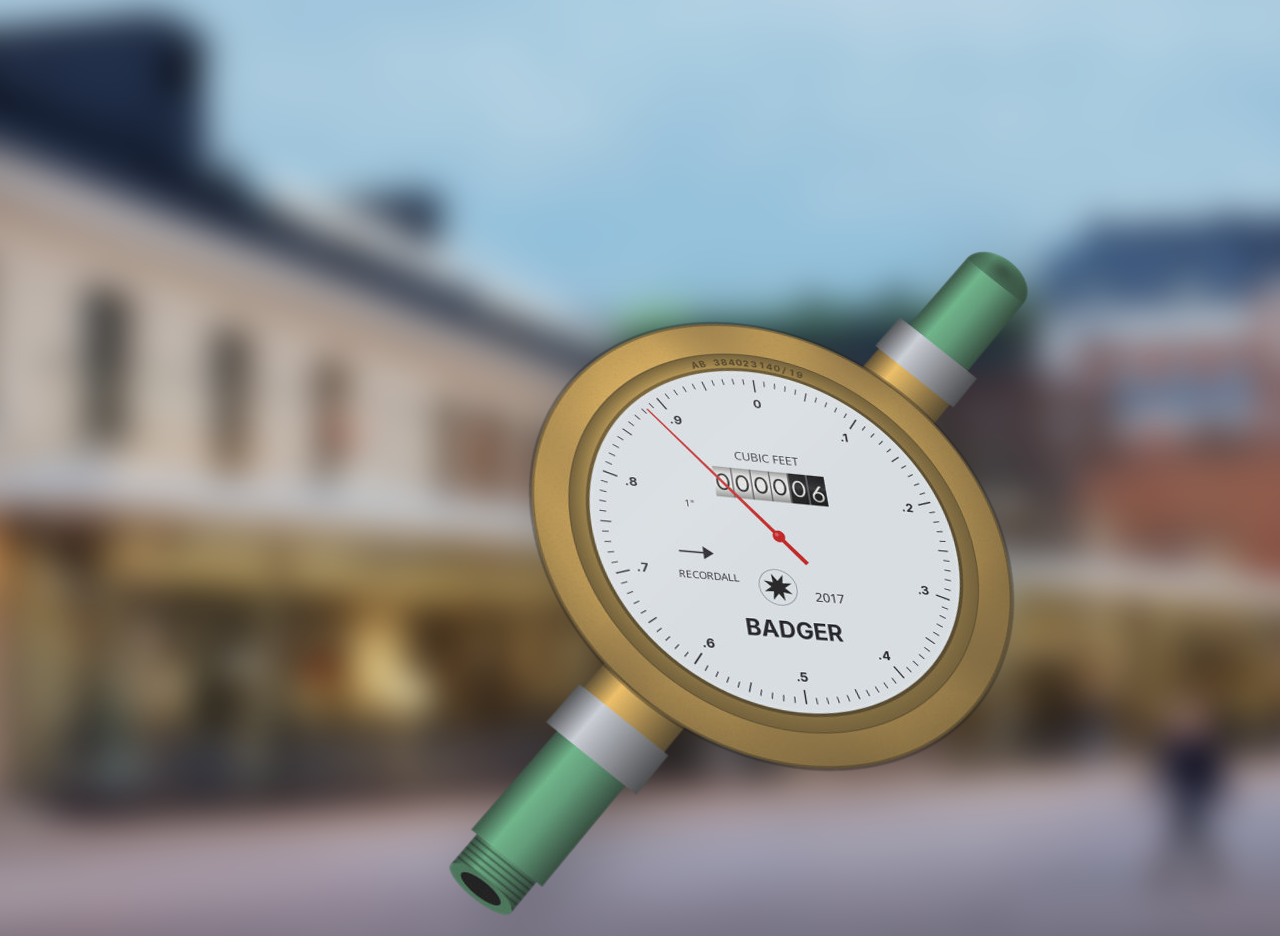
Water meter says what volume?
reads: 5.88 ft³
